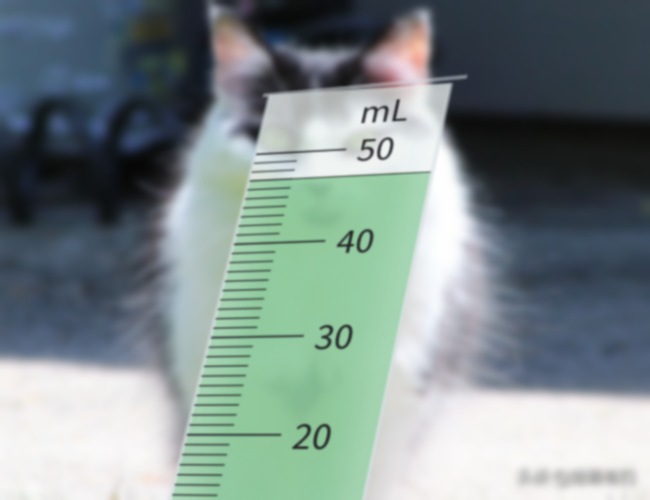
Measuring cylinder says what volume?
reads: 47 mL
